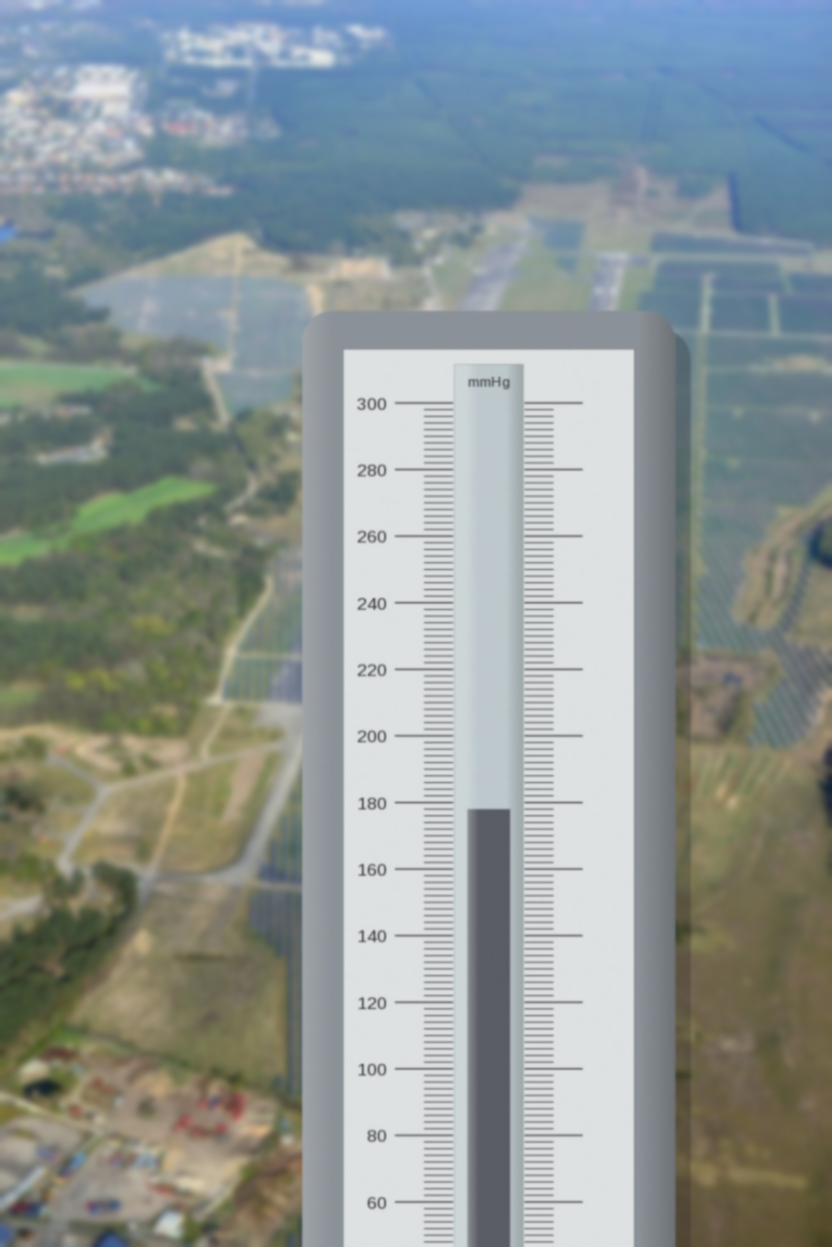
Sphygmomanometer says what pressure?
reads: 178 mmHg
